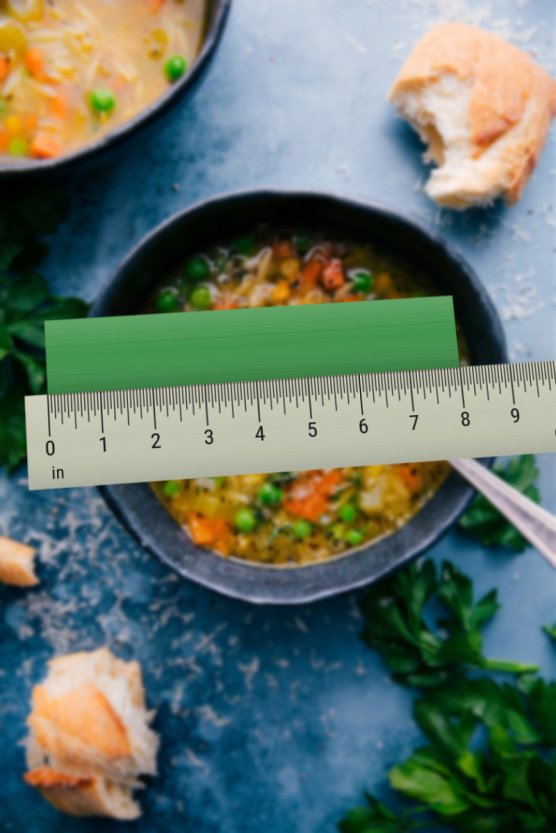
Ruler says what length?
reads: 8 in
